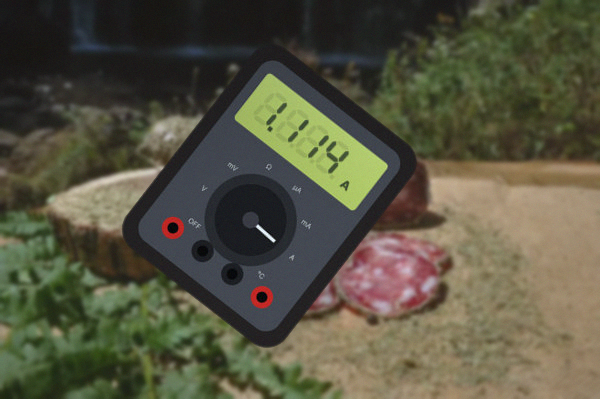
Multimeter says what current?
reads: 1.114 A
